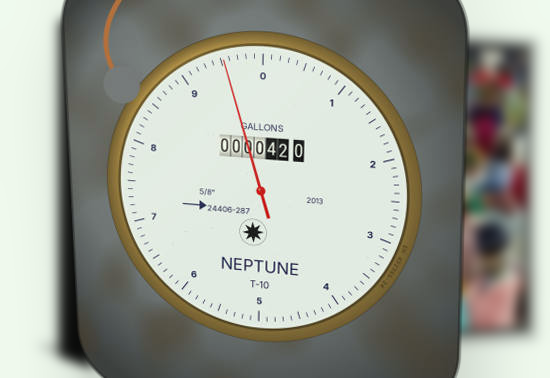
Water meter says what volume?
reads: 419.5 gal
